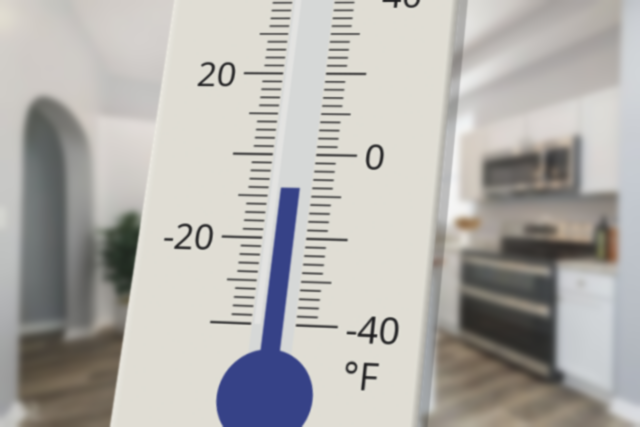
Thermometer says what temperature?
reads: -8 °F
